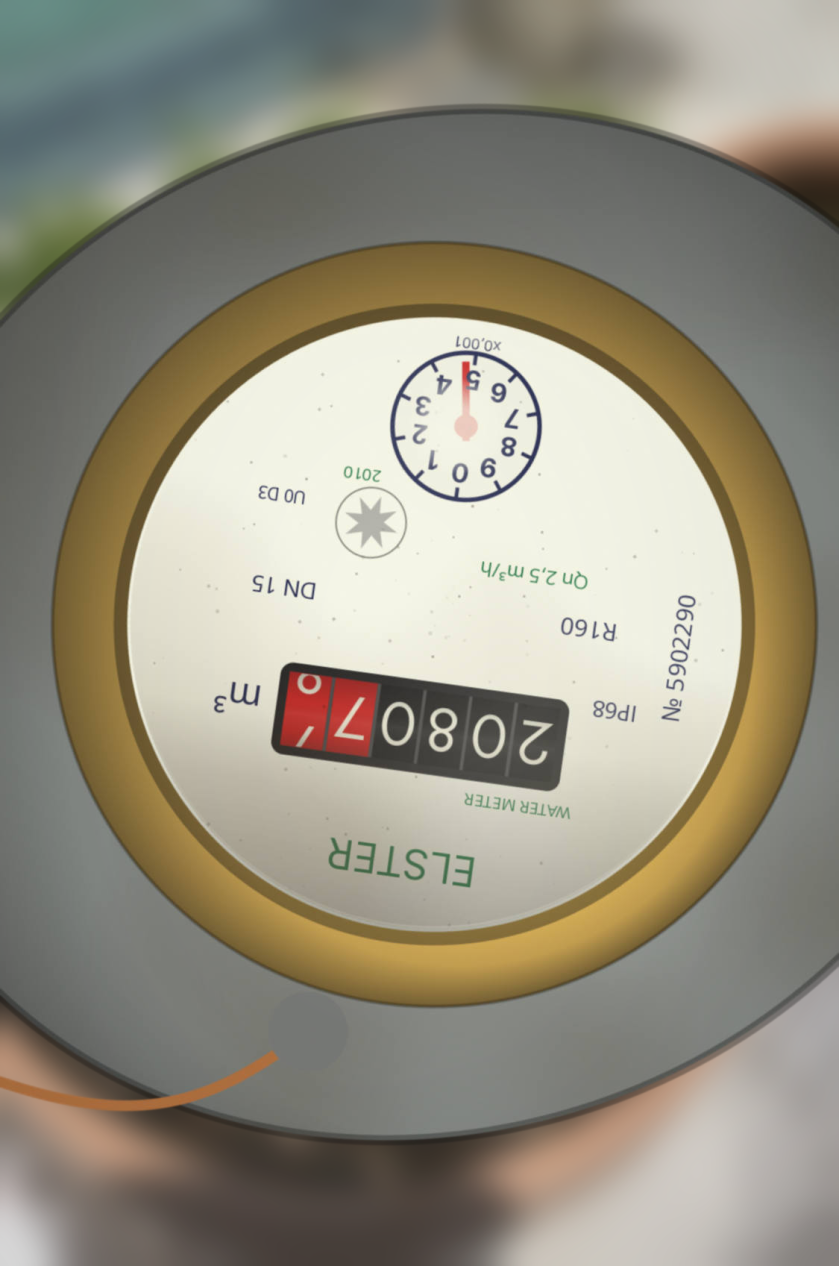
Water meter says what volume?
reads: 2080.774 m³
